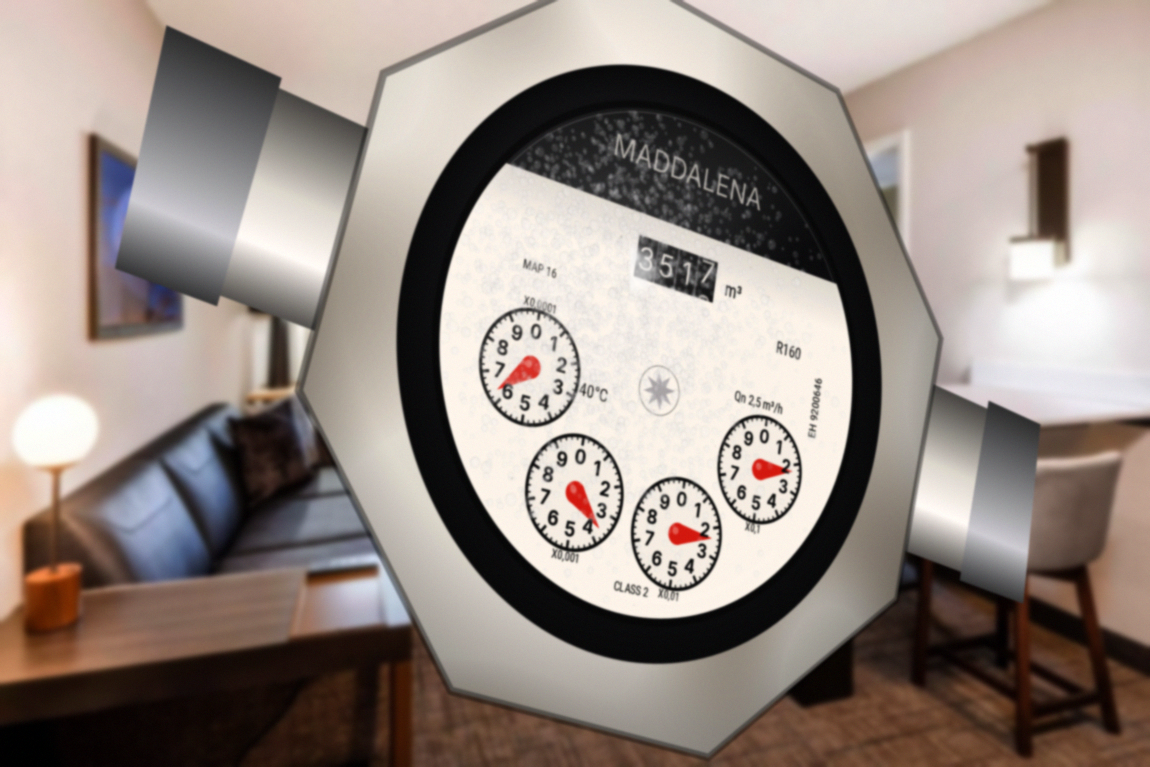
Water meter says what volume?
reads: 3517.2236 m³
